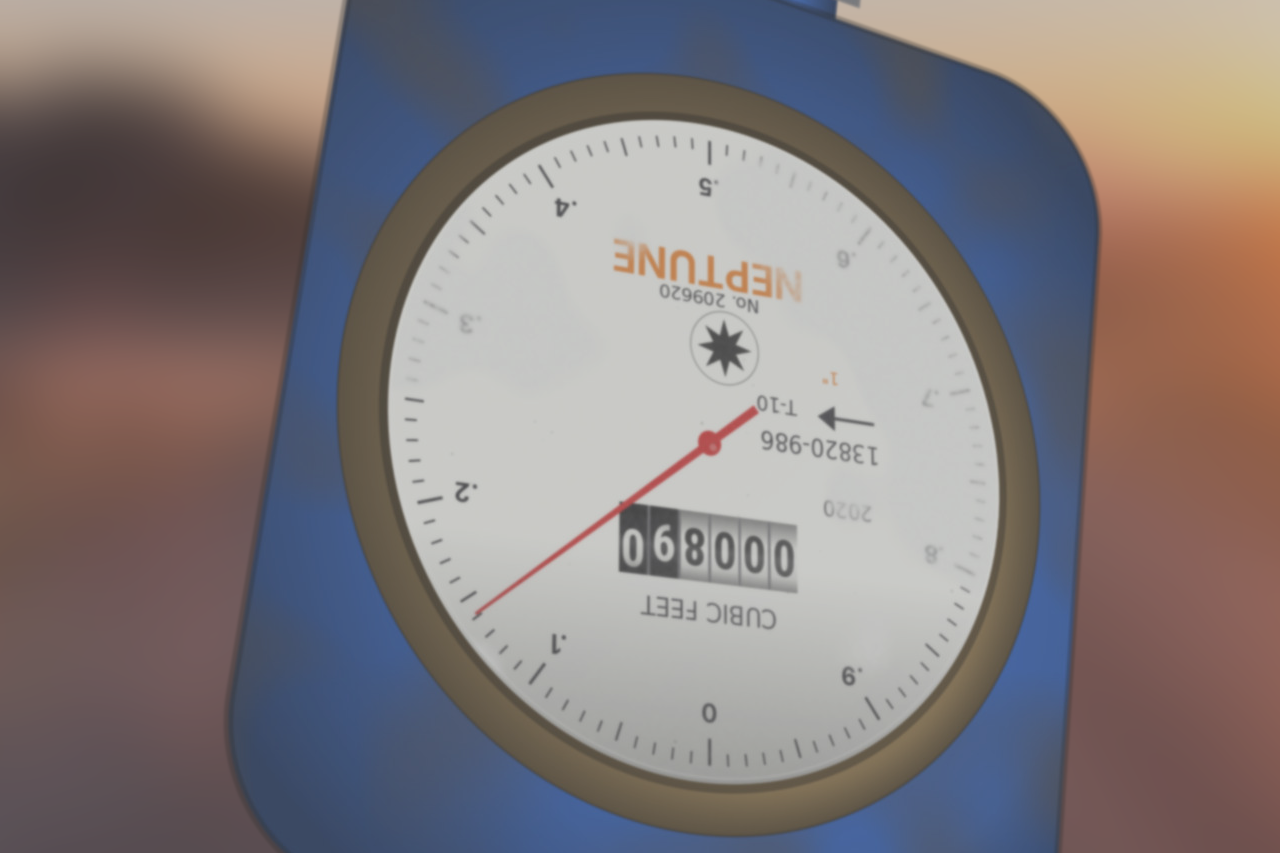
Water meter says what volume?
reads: 890.14 ft³
